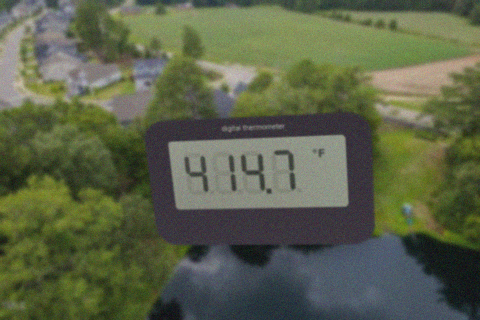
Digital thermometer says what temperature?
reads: 414.7 °F
